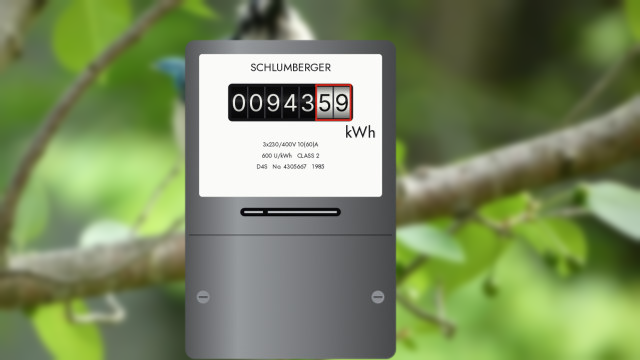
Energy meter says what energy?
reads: 943.59 kWh
